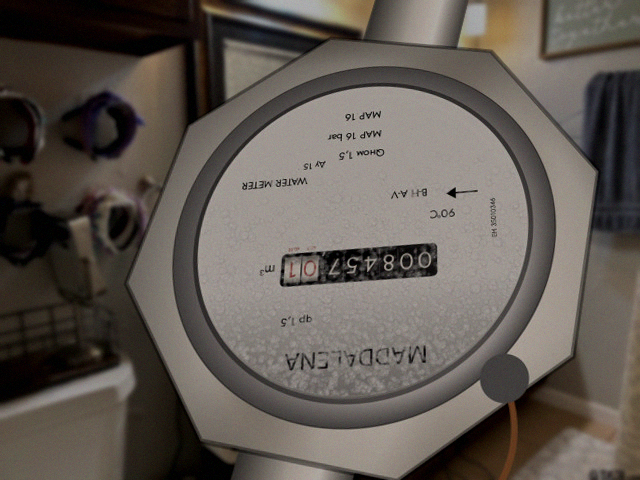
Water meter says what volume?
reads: 8457.01 m³
